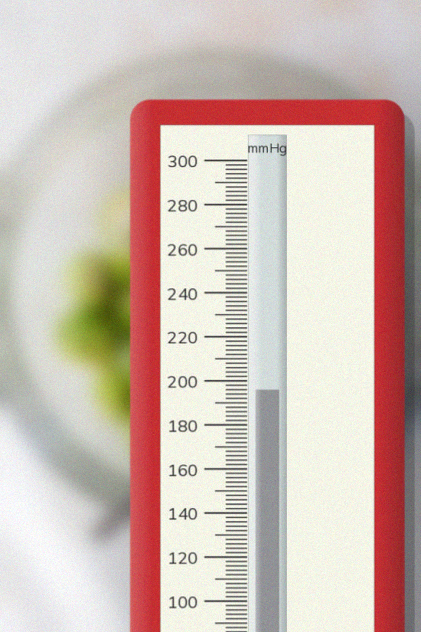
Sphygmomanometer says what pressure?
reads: 196 mmHg
